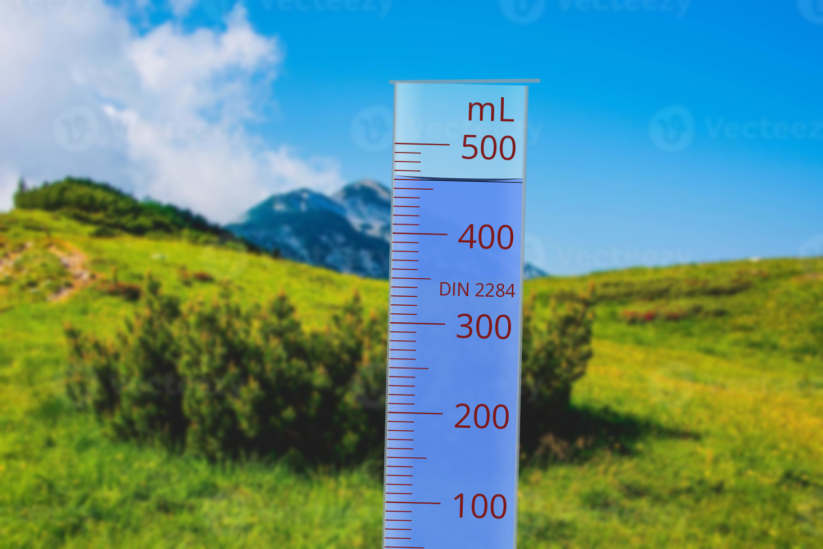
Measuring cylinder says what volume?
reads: 460 mL
